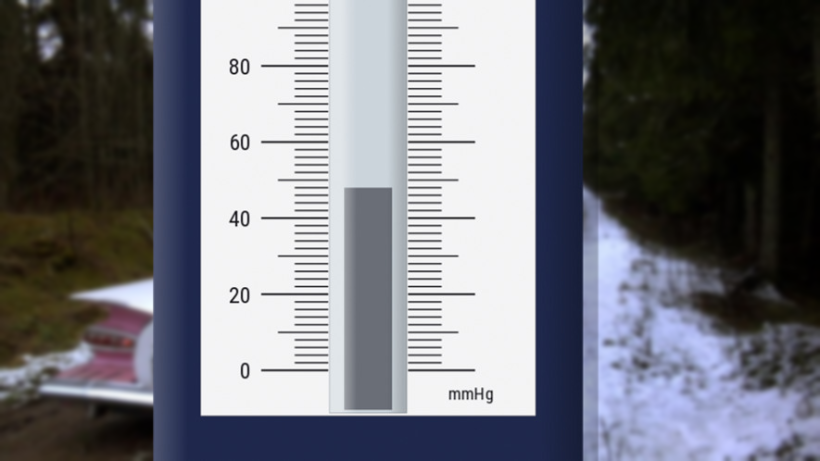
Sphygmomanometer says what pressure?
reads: 48 mmHg
